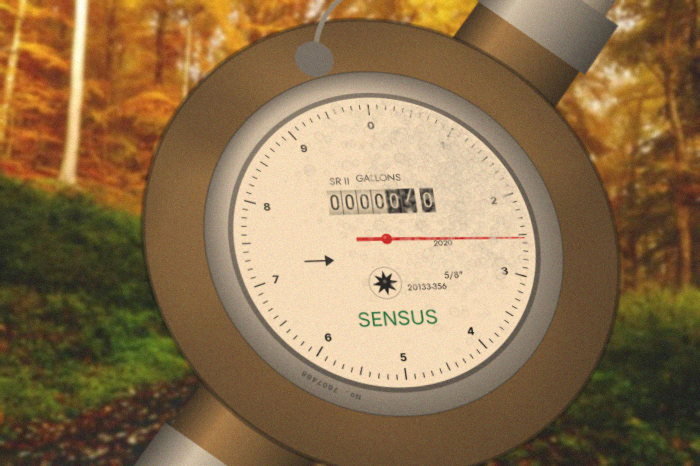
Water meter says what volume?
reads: 72.5 gal
